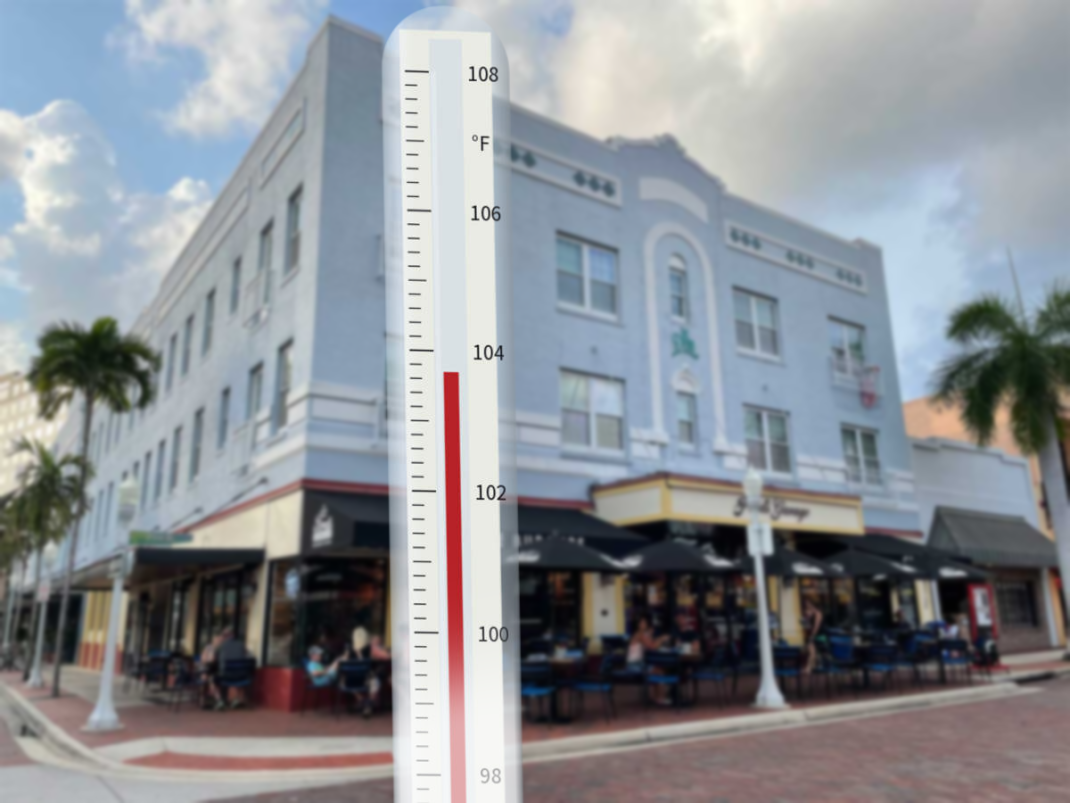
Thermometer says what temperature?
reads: 103.7 °F
